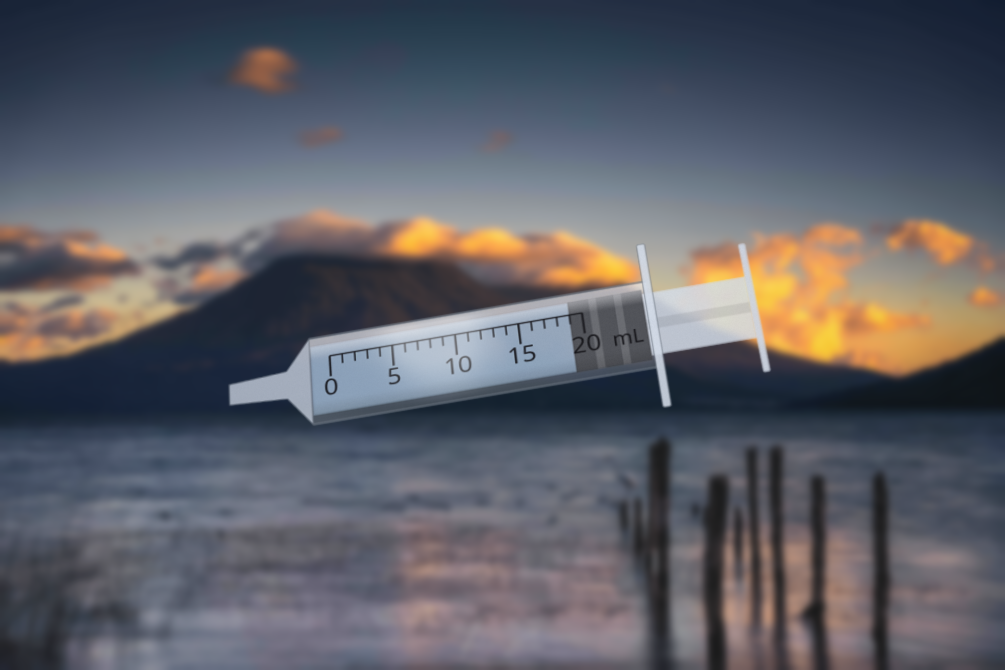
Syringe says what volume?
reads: 19 mL
